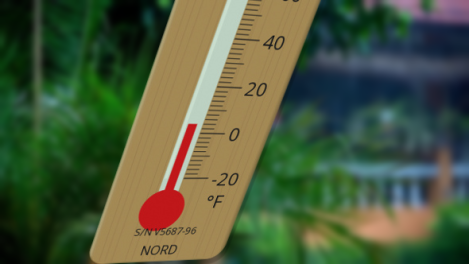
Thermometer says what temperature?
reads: 4 °F
